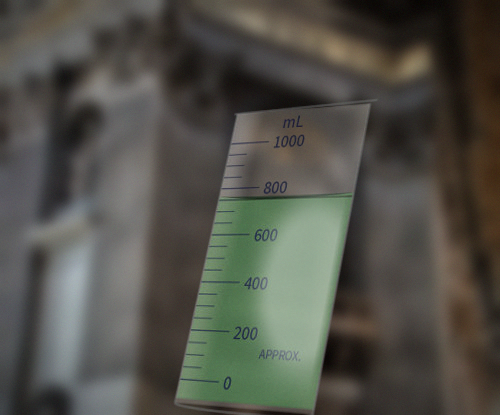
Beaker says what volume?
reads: 750 mL
